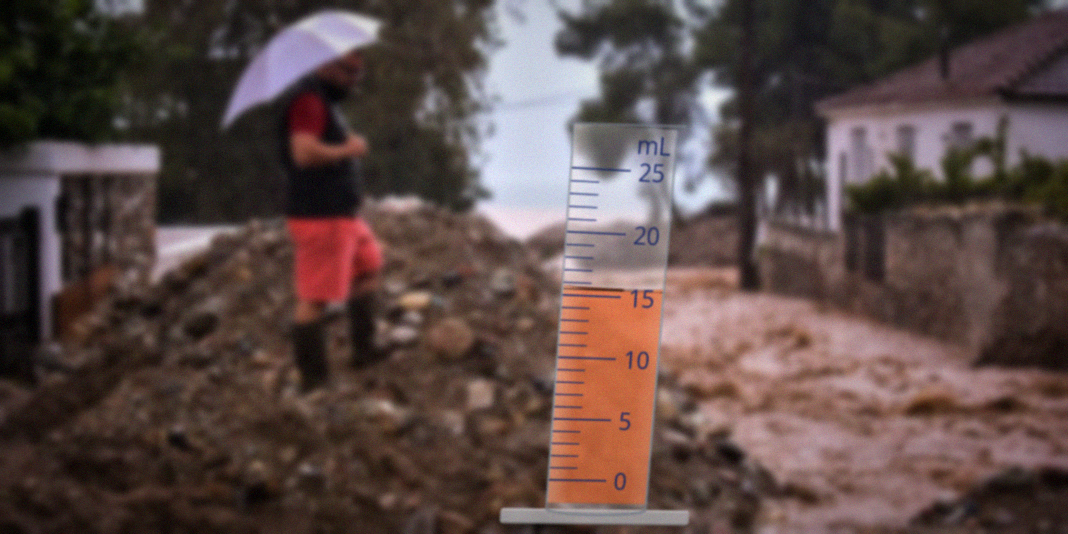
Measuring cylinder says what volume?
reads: 15.5 mL
